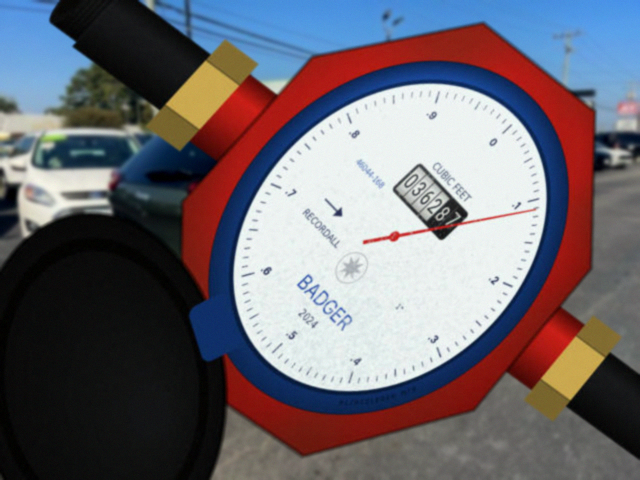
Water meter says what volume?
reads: 36287.11 ft³
